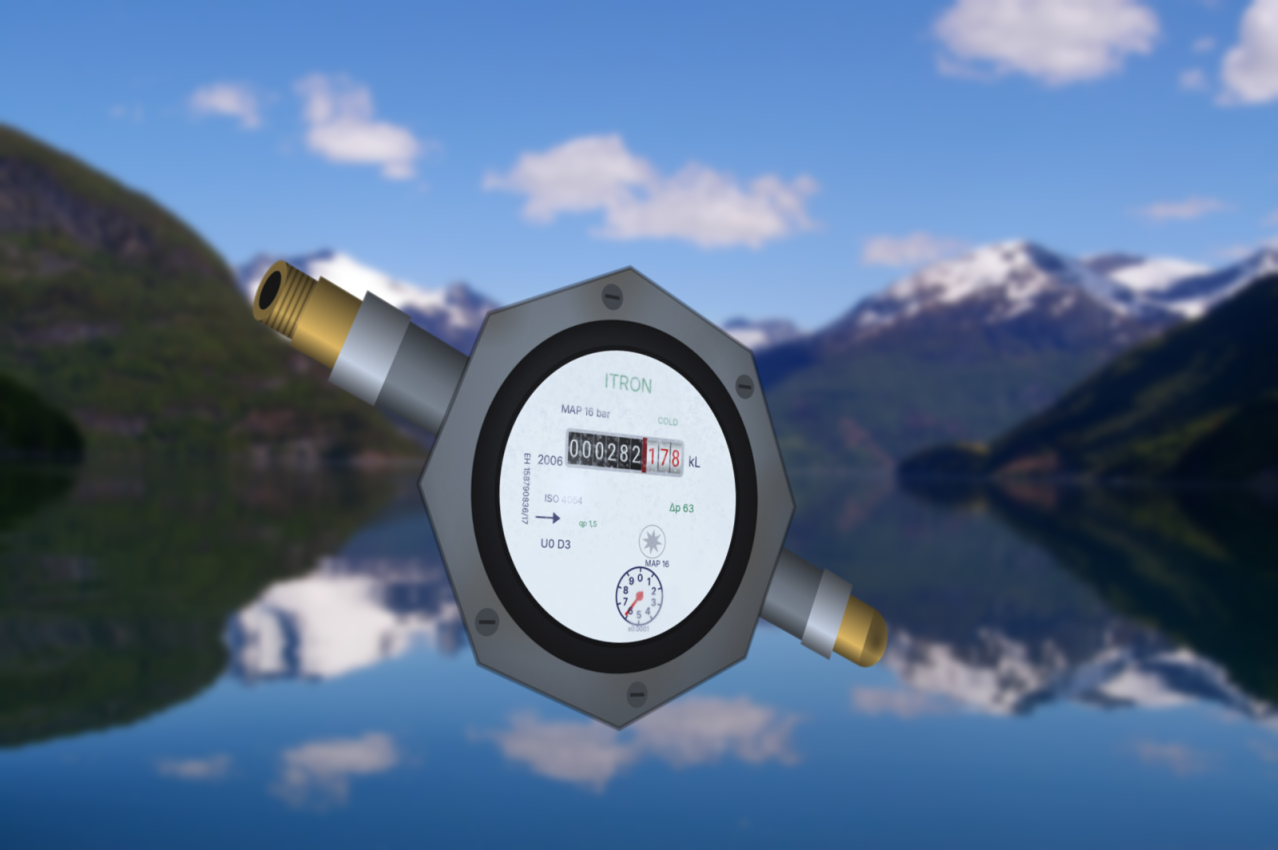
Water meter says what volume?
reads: 282.1786 kL
